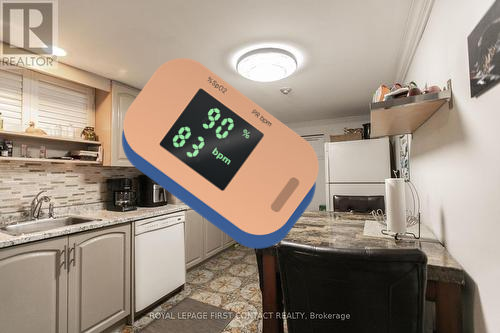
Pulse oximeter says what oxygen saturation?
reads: 90 %
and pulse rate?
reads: 83 bpm
